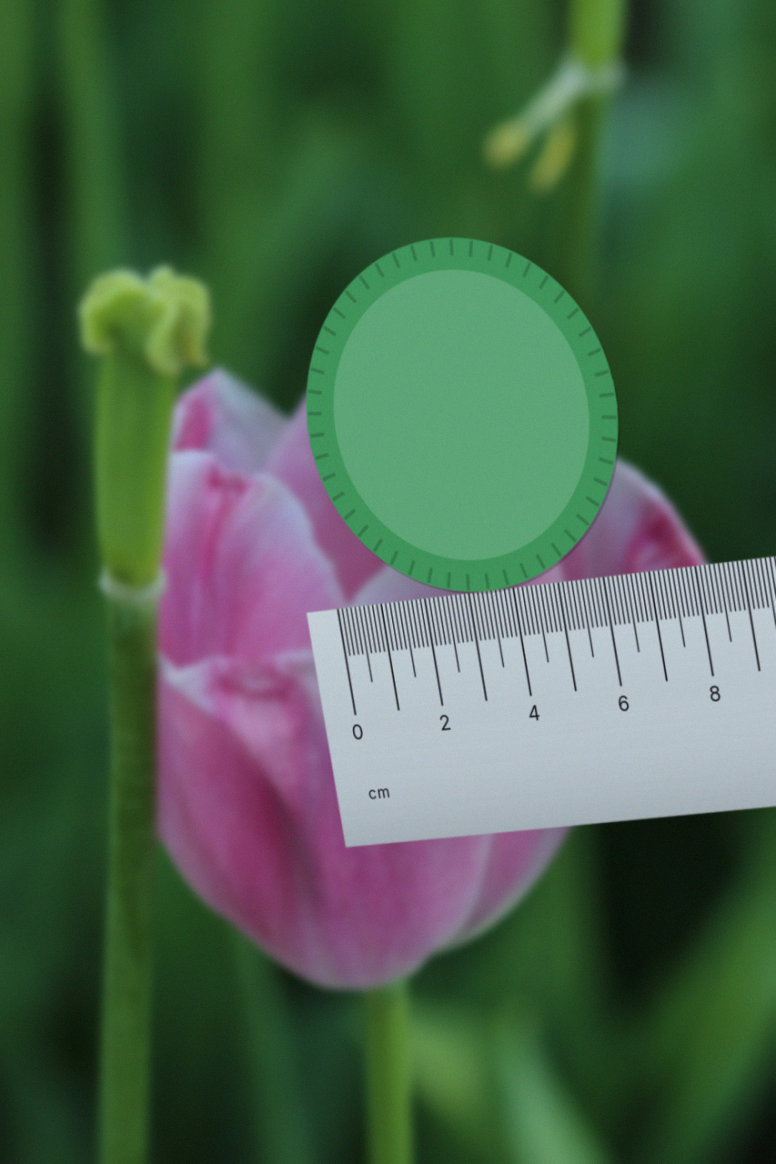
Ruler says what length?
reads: 6.9 cm
